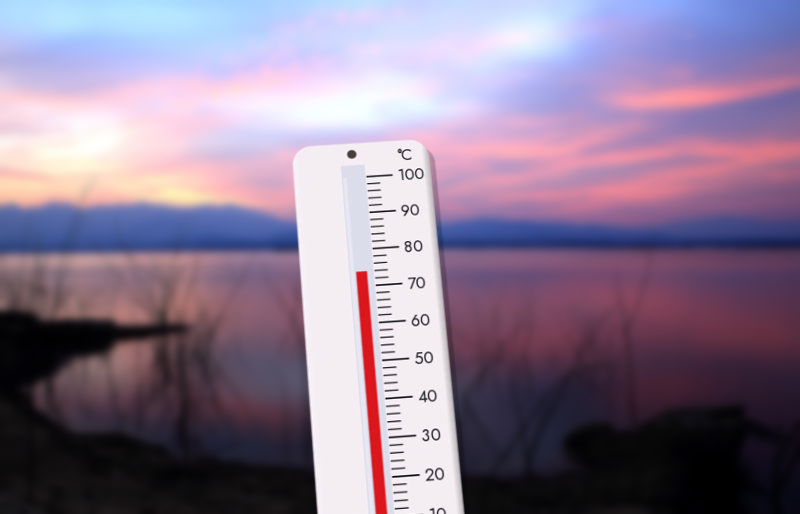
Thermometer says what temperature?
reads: 74 °C
